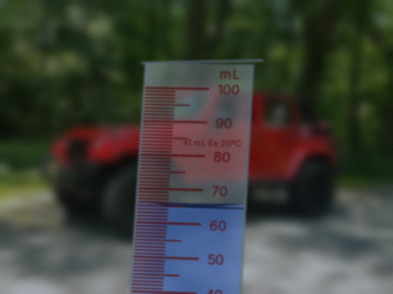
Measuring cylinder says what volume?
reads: 65 mL
